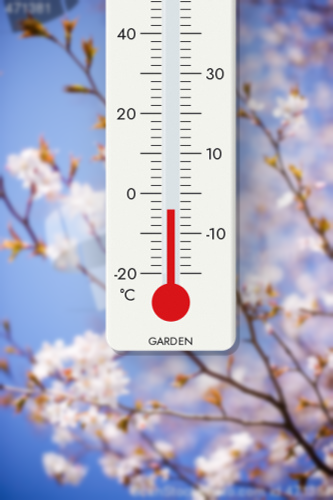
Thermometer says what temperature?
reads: -4 °C
